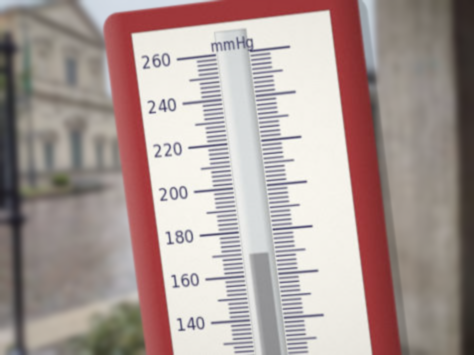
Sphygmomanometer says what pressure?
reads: 170 mmHg
